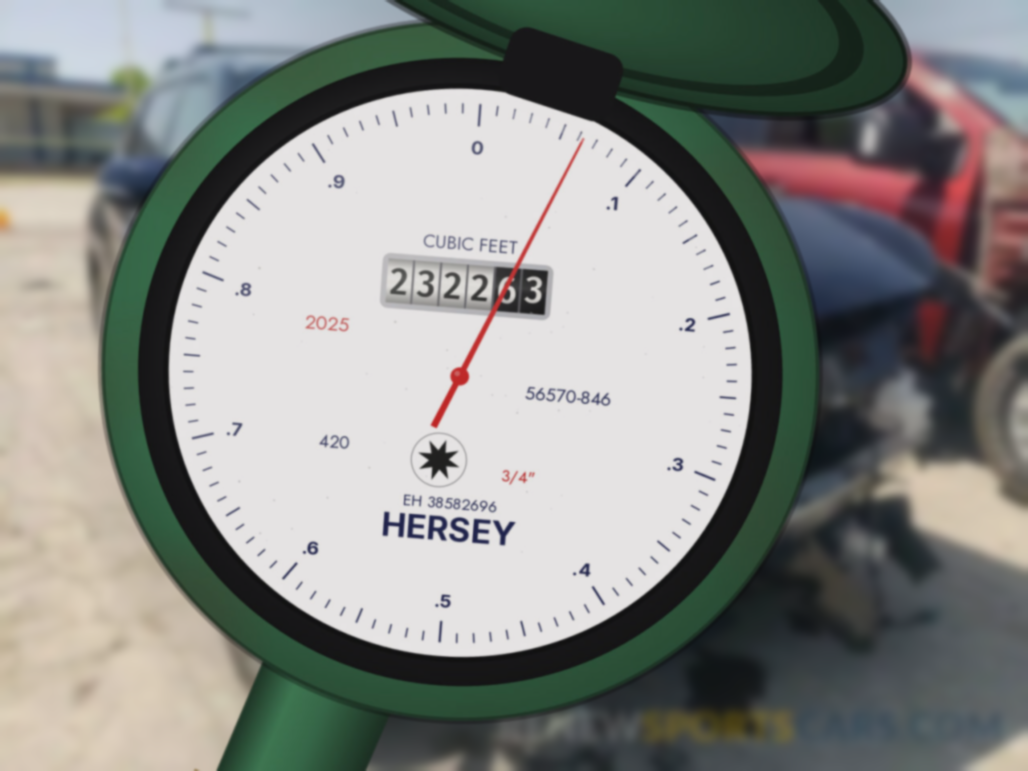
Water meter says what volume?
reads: 232263.06 ft³
